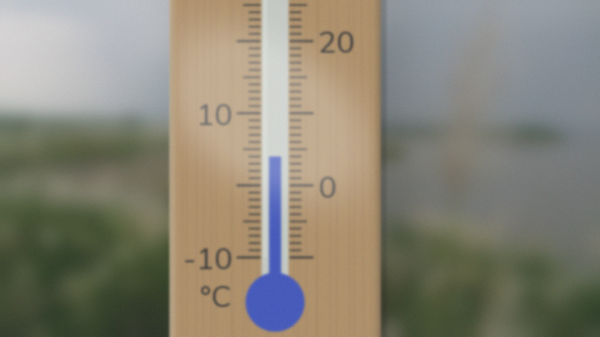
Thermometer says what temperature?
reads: 4 °C
